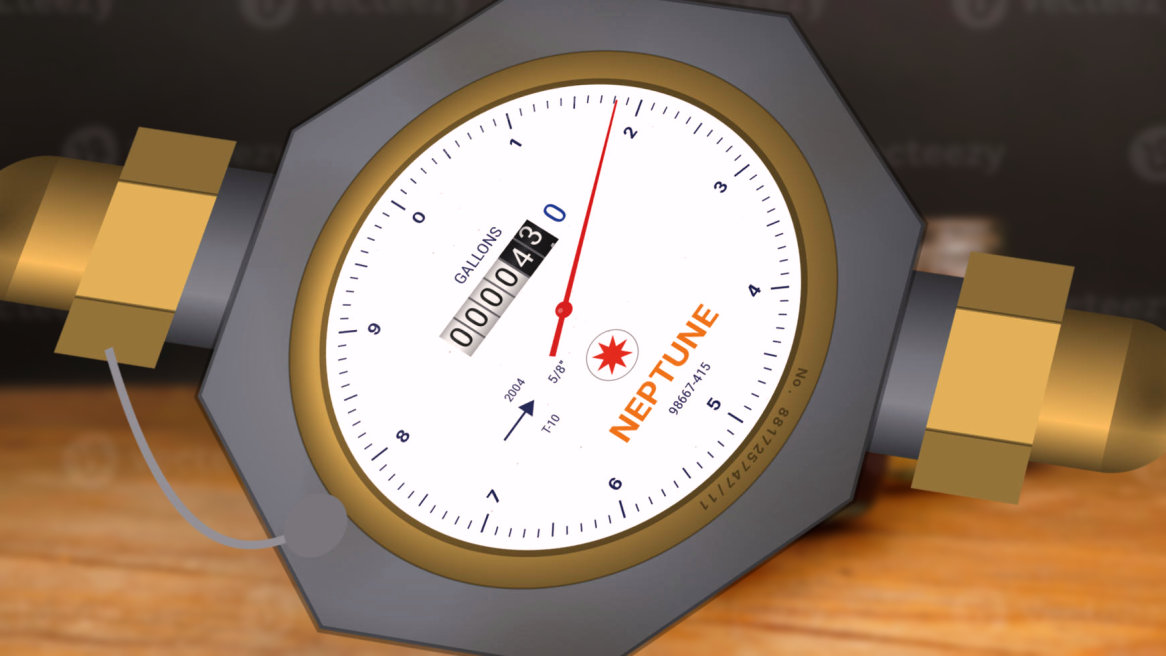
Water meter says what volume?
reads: 431.8 gal
